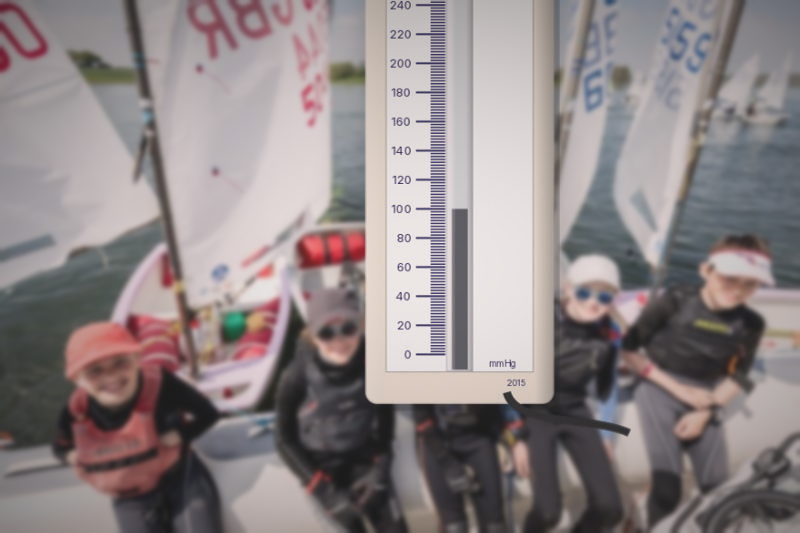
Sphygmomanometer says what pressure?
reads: 100 mmHg
